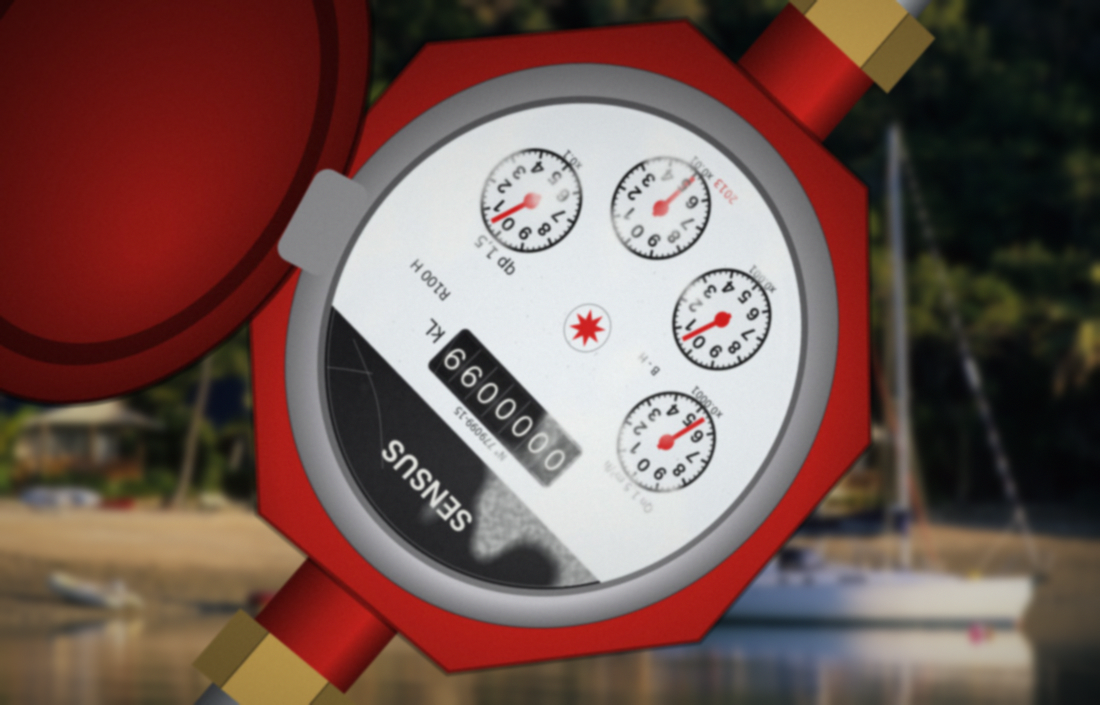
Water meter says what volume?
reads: 99.0505 kL
